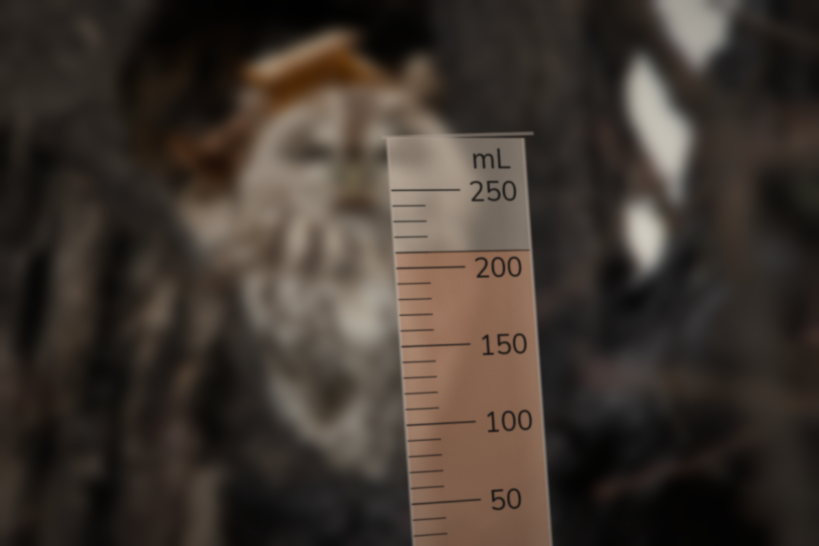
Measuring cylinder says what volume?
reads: 210 mL
